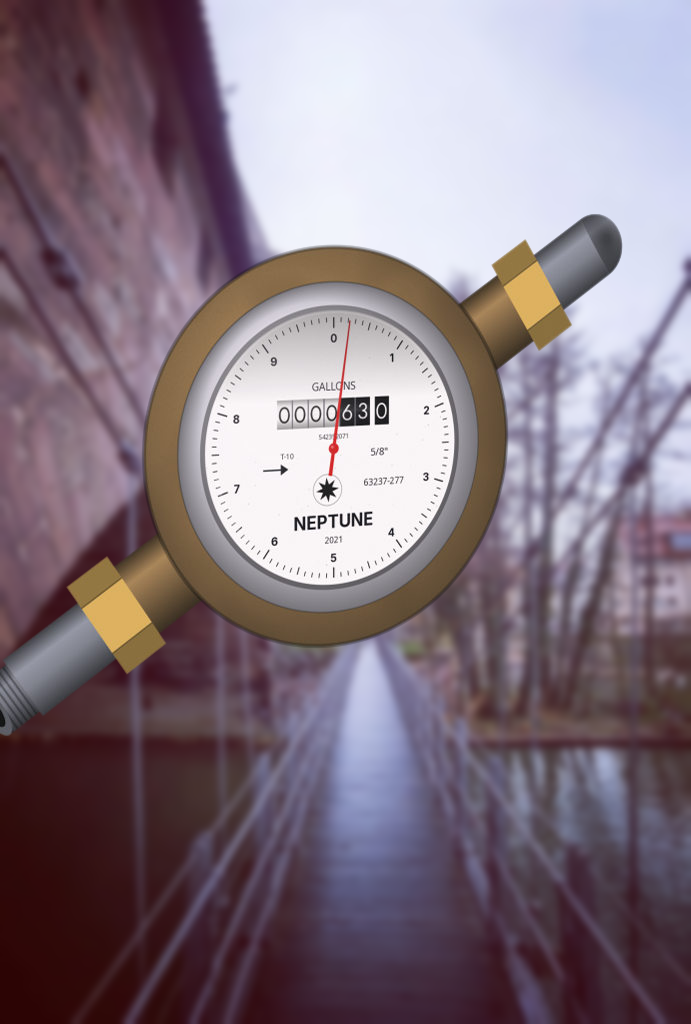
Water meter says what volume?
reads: 630.2 gal
